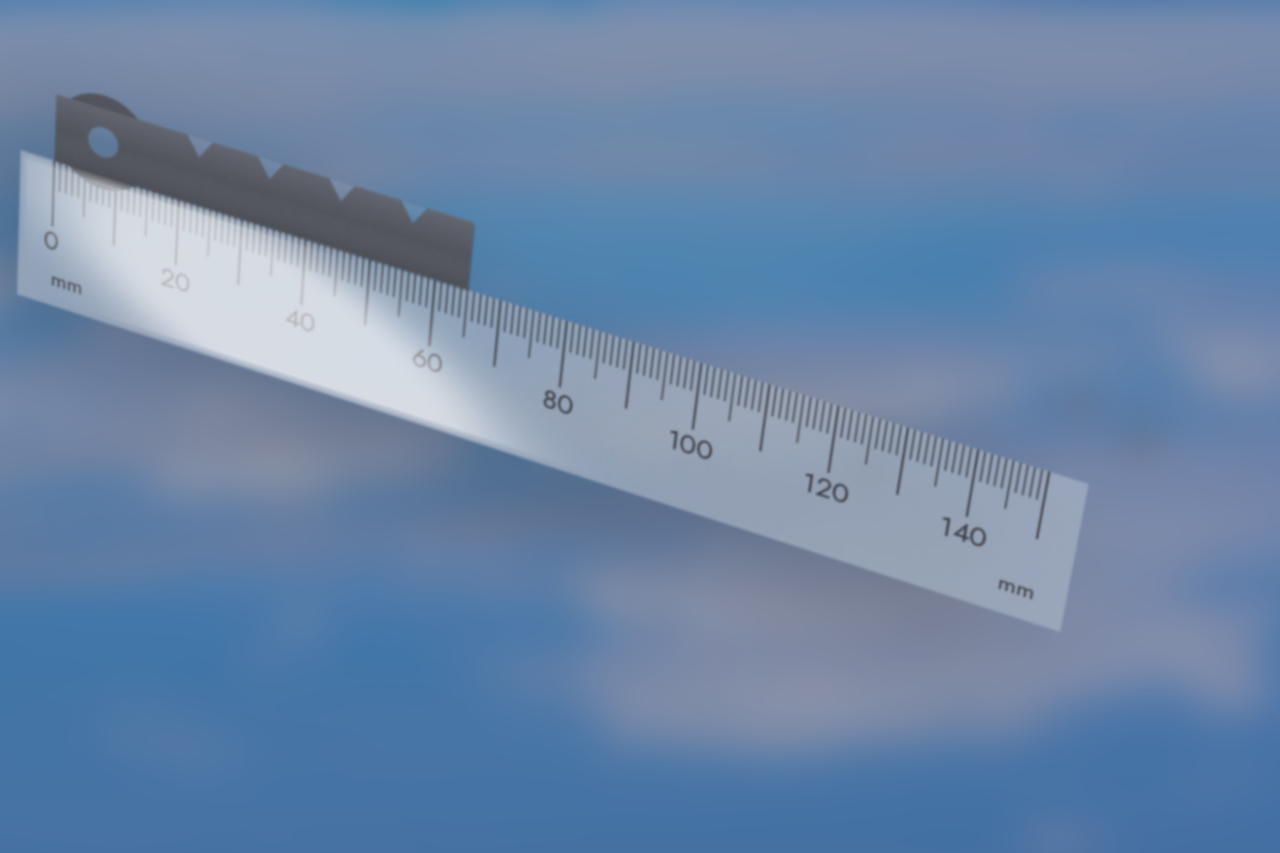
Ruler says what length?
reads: 65 mm
